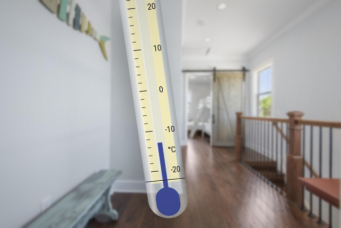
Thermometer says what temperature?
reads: -13 °C
